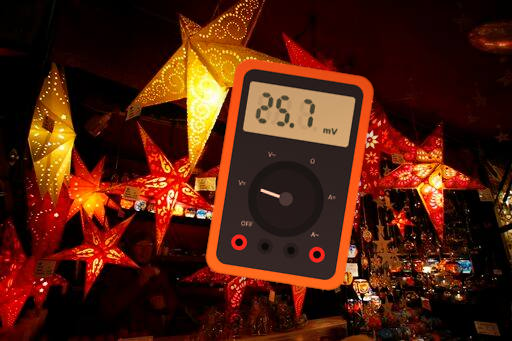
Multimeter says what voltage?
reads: 25.7 mV
